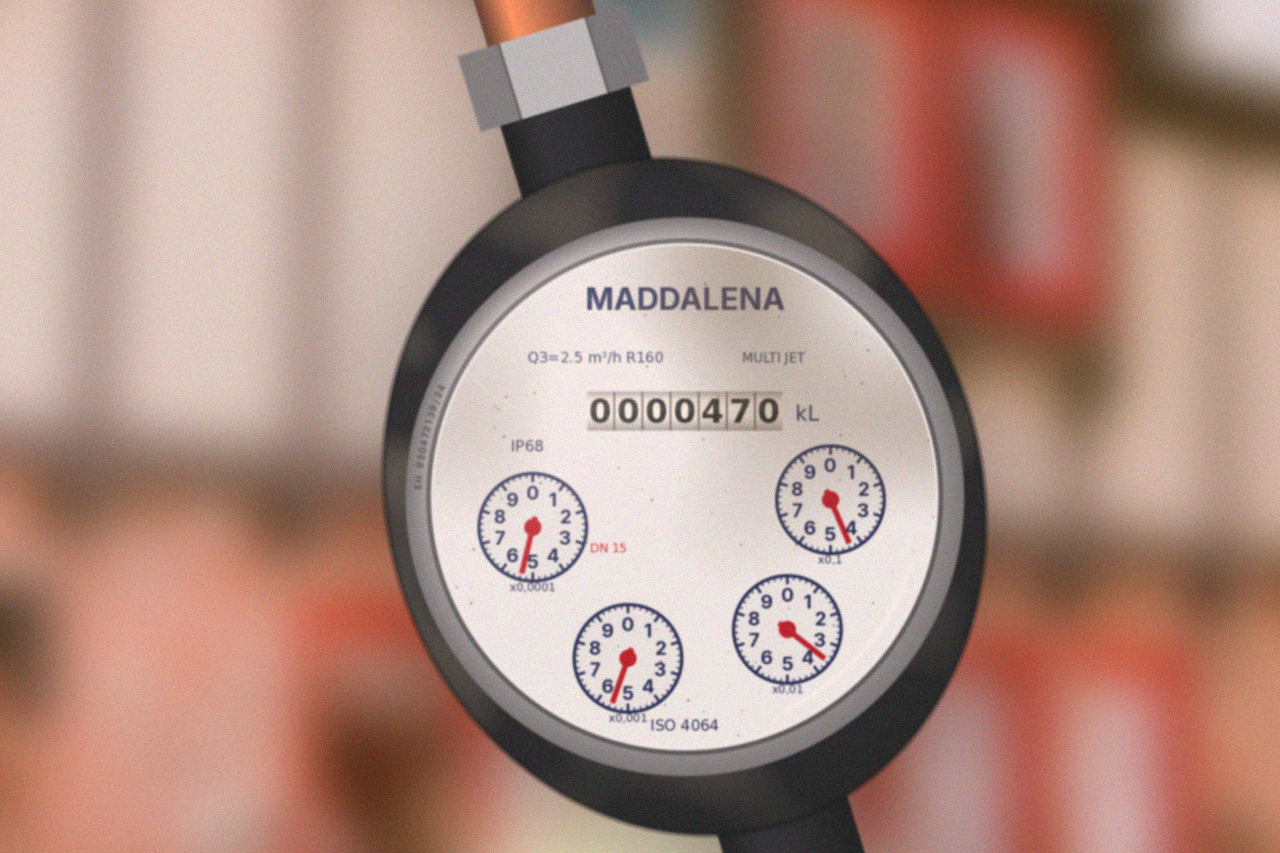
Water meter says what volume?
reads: 470.4355 kL
